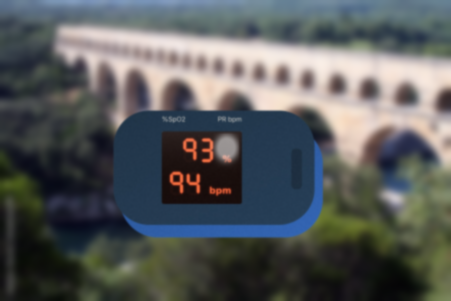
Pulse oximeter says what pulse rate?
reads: 94 bpm
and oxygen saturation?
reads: 93 %
